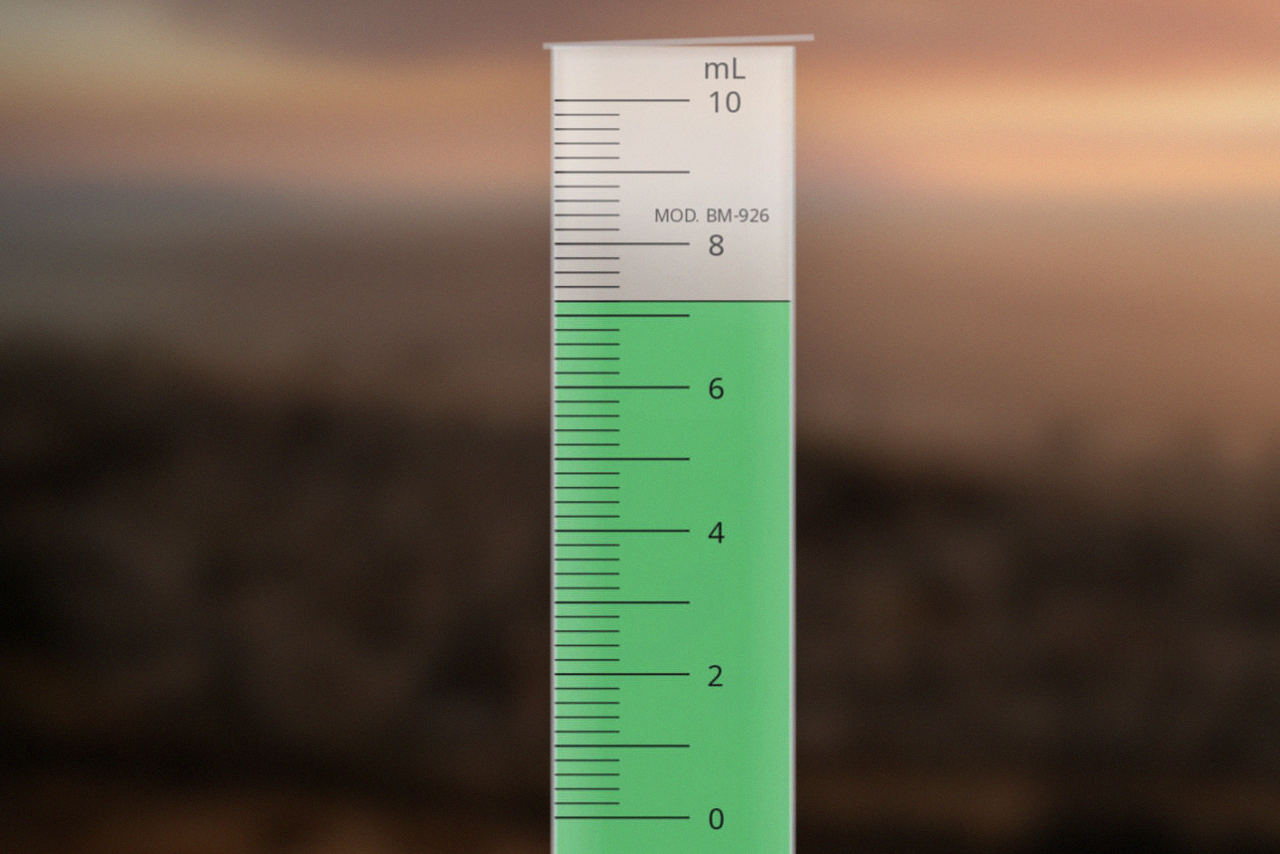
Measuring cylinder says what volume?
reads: 7.2 mL
